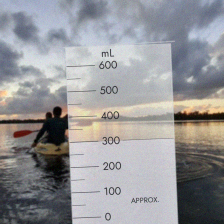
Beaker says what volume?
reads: 300 mL
